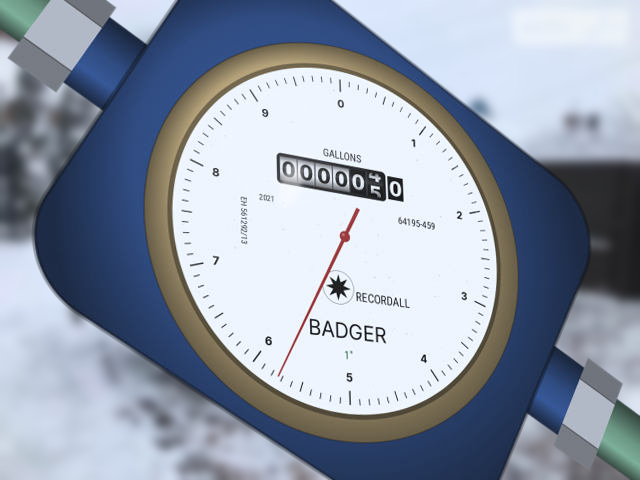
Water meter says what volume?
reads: 45.7 gal
